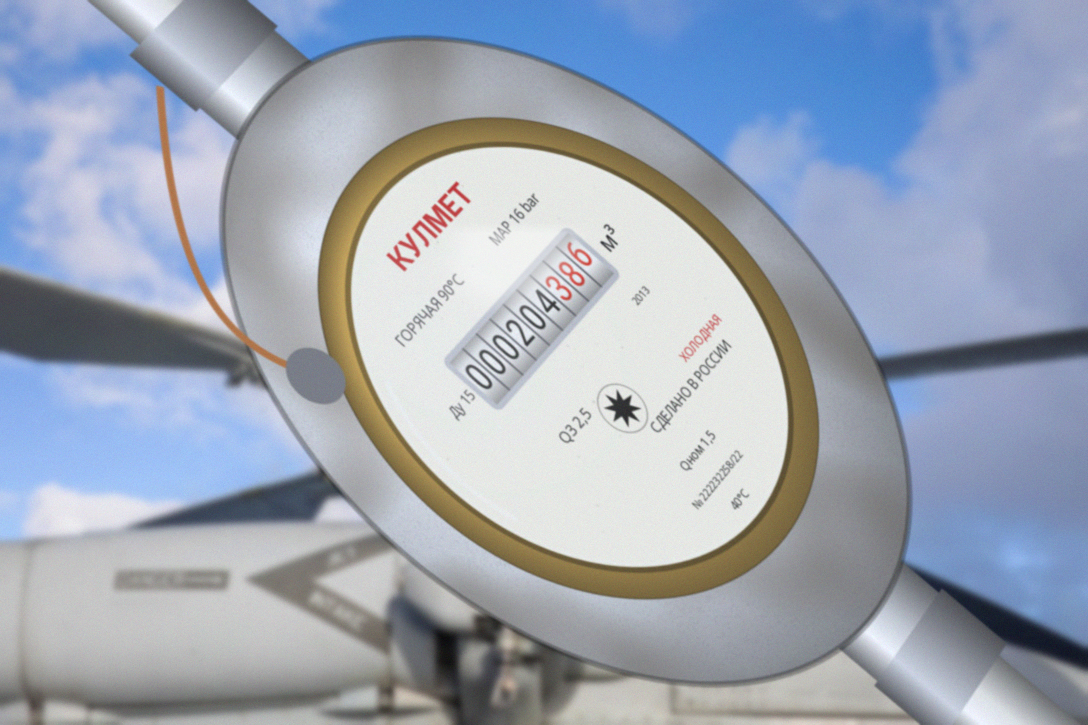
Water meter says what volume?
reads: 204.386 m³
